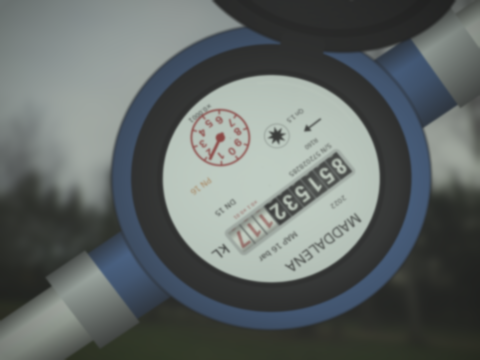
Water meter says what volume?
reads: 851532.1171 kL
